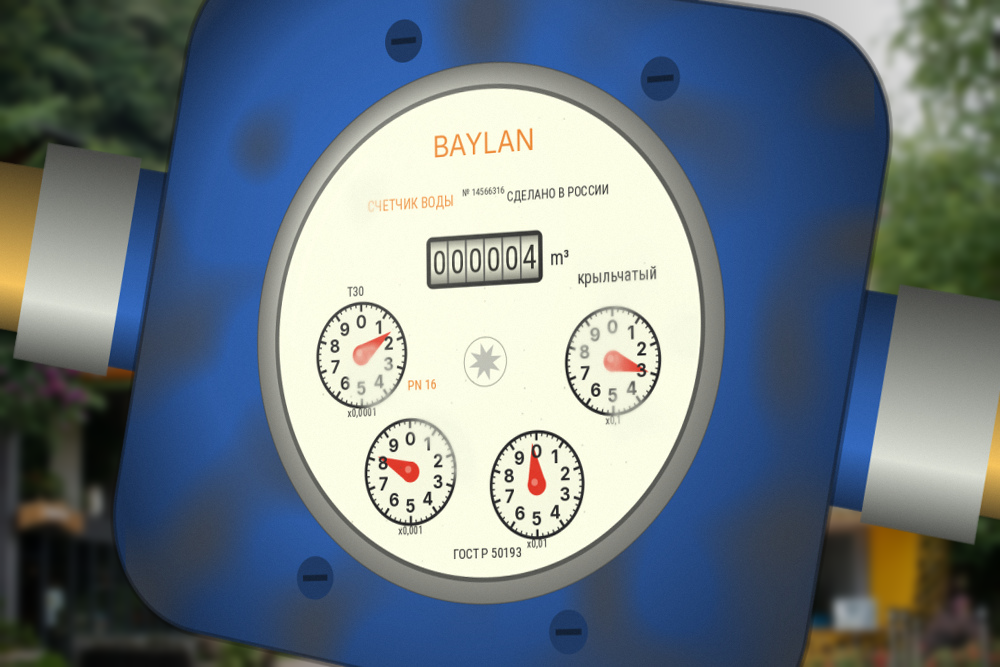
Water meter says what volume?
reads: 4.2981 m³
